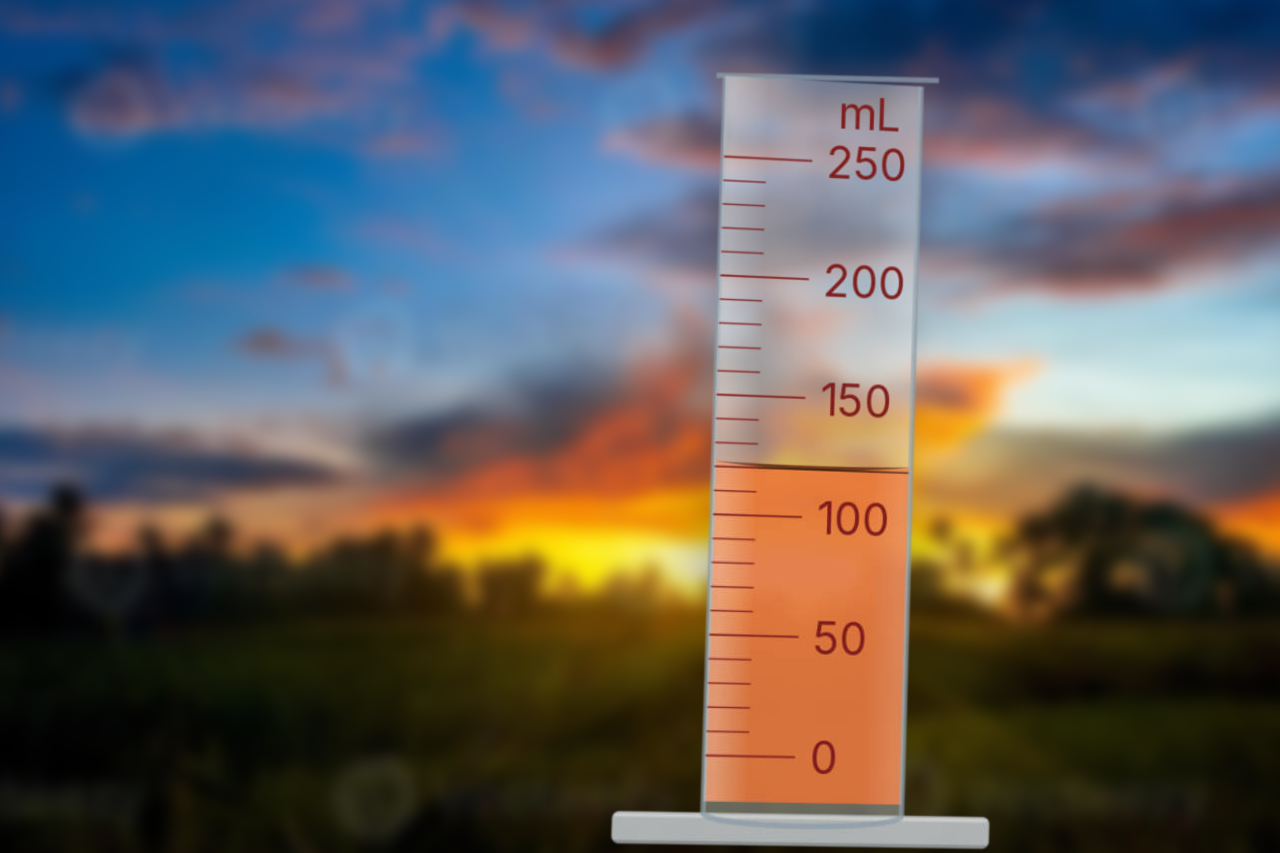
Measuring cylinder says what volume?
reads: 120 mL
